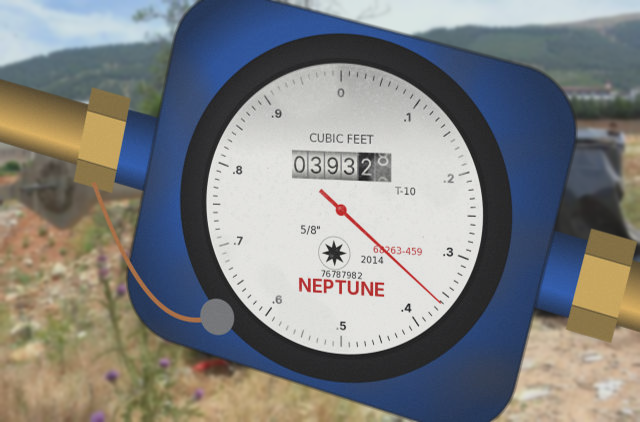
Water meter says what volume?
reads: 39328.36 ft³
